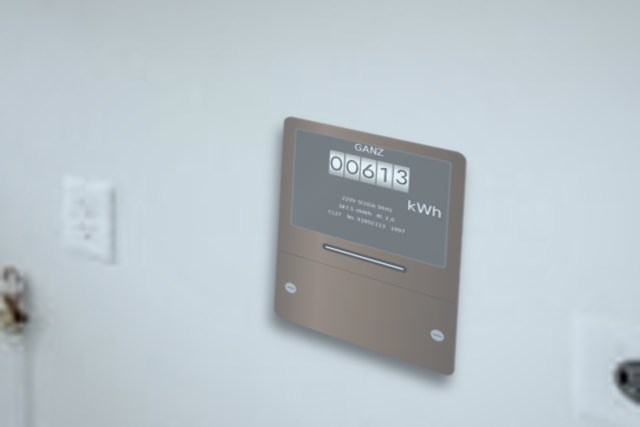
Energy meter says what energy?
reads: 613 kWh
